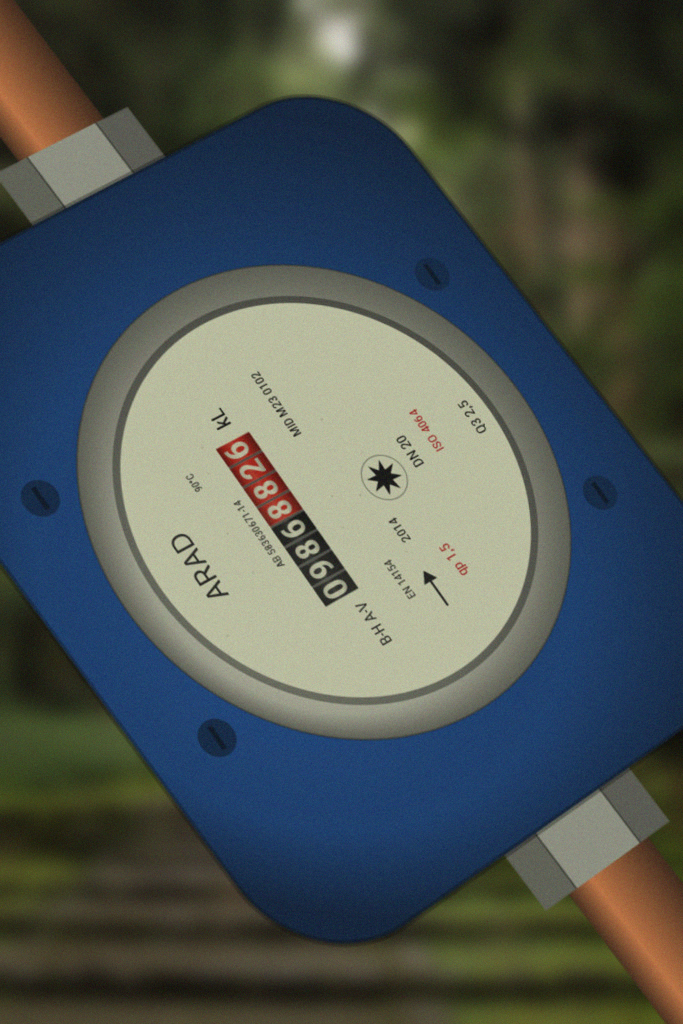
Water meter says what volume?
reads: 986.8826 kL
